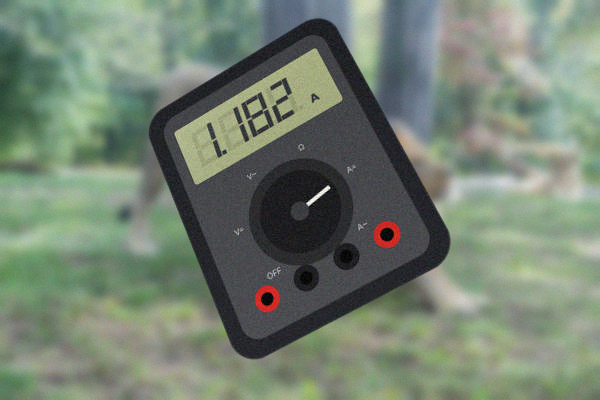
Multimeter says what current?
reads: 1.182 A
